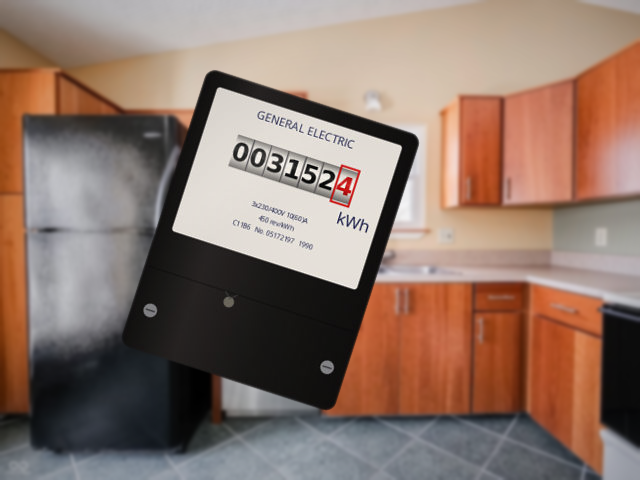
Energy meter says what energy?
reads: 3152.4 kWh
